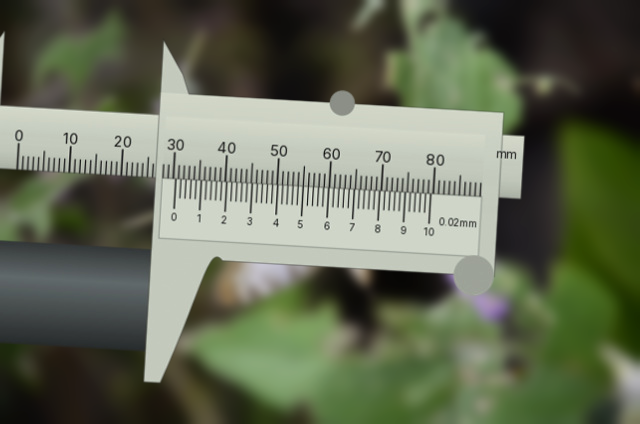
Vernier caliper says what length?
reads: 30.5 mm
